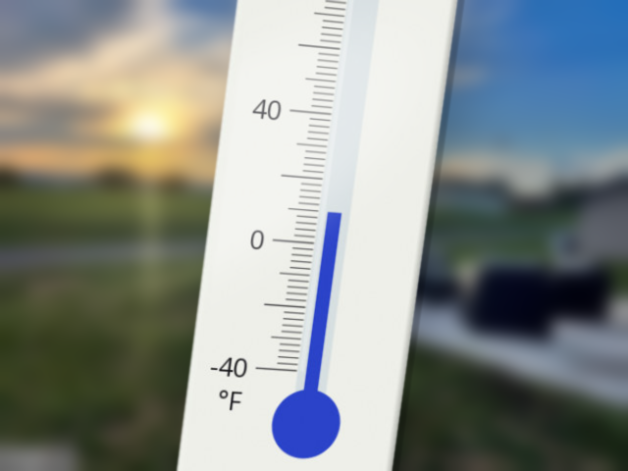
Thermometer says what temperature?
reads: 10 °F
